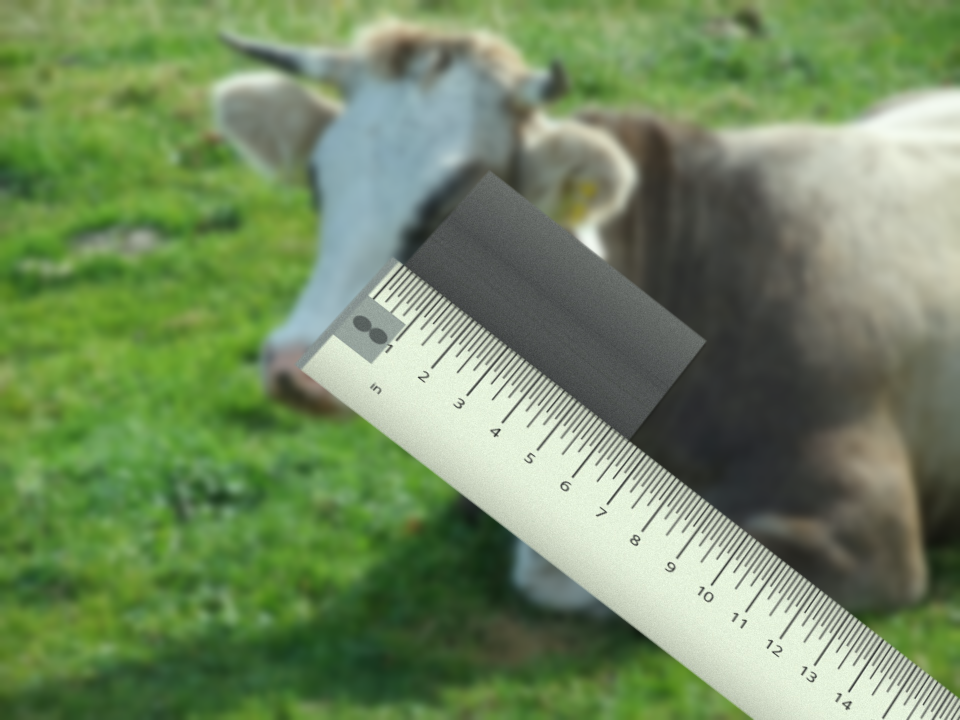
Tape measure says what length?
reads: 6.5 in
